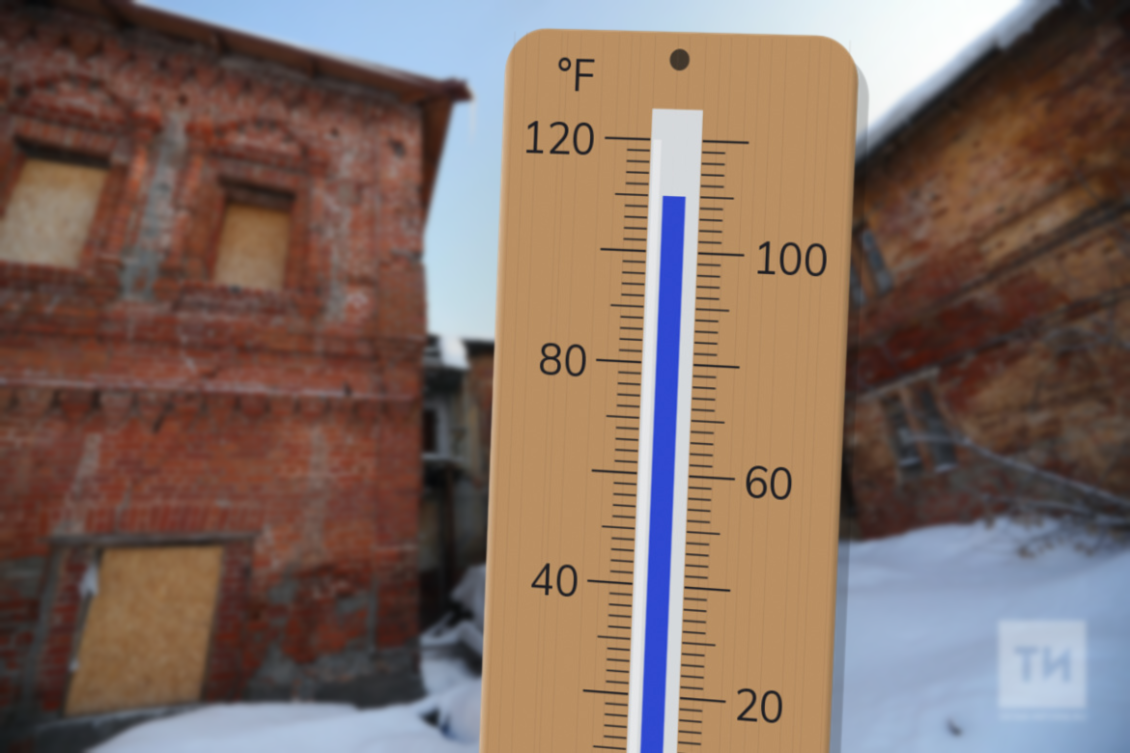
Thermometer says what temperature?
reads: 110 °F
